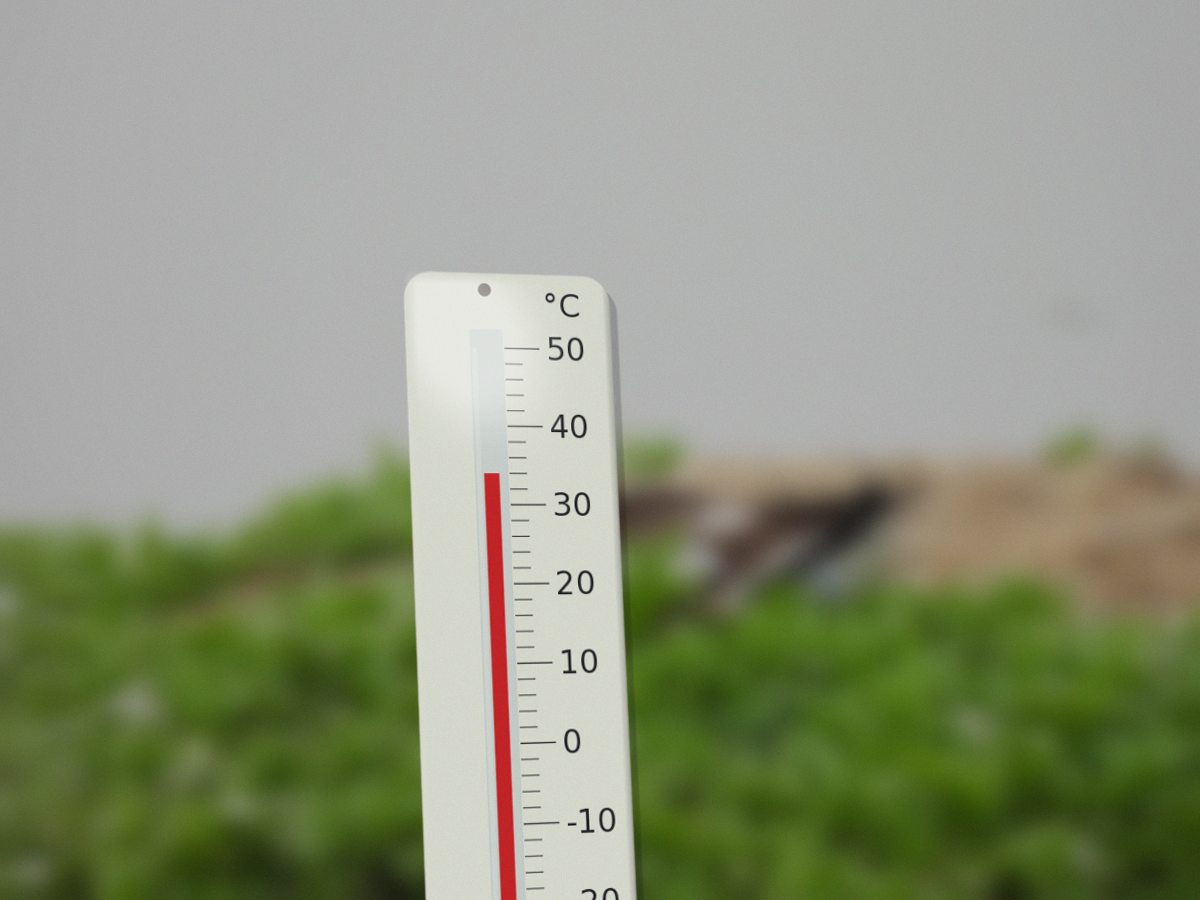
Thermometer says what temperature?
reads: 34 °C
